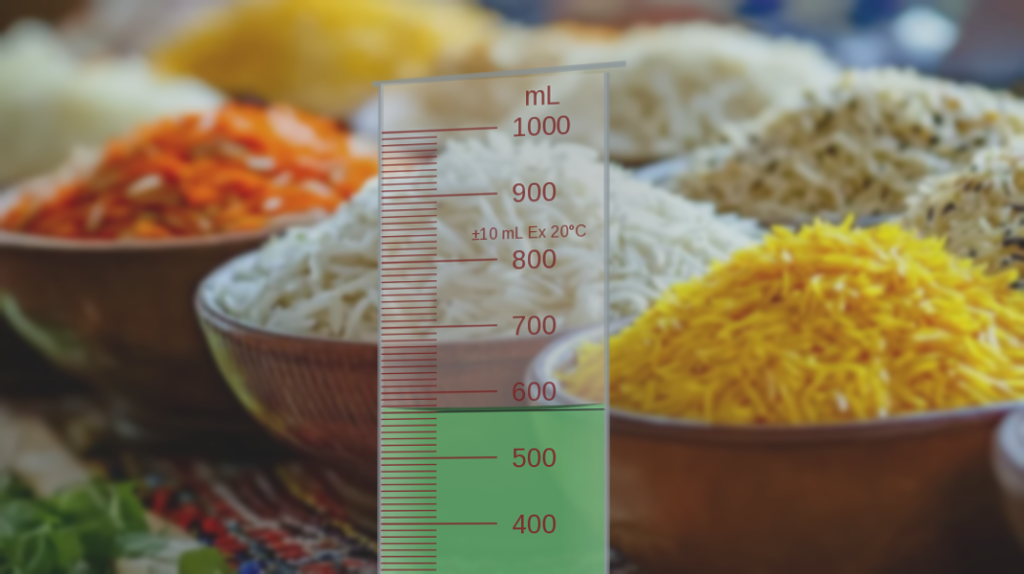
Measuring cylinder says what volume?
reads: 570 mL
